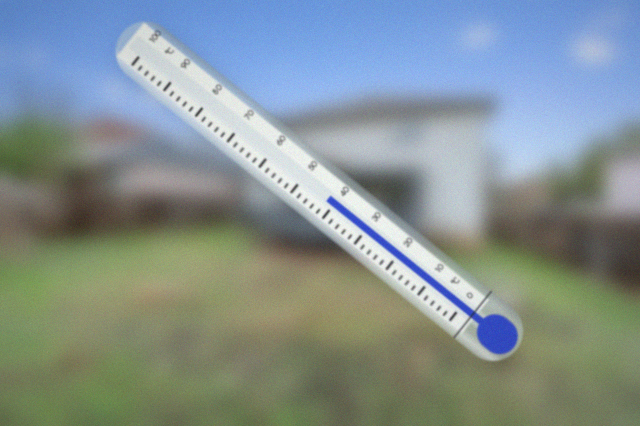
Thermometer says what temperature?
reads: 42 °C
